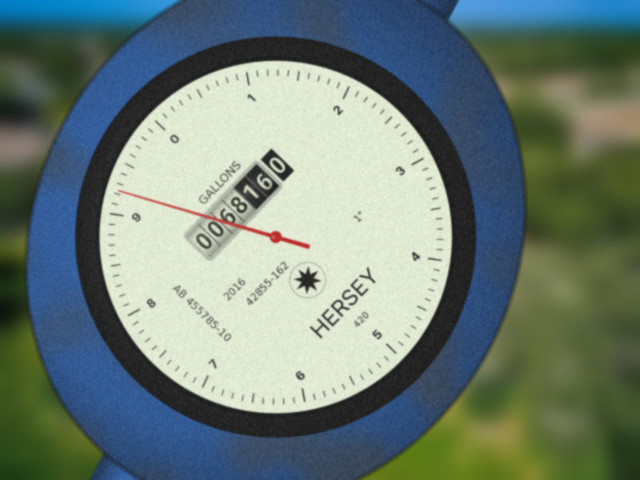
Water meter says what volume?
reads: 68159.2 gal
